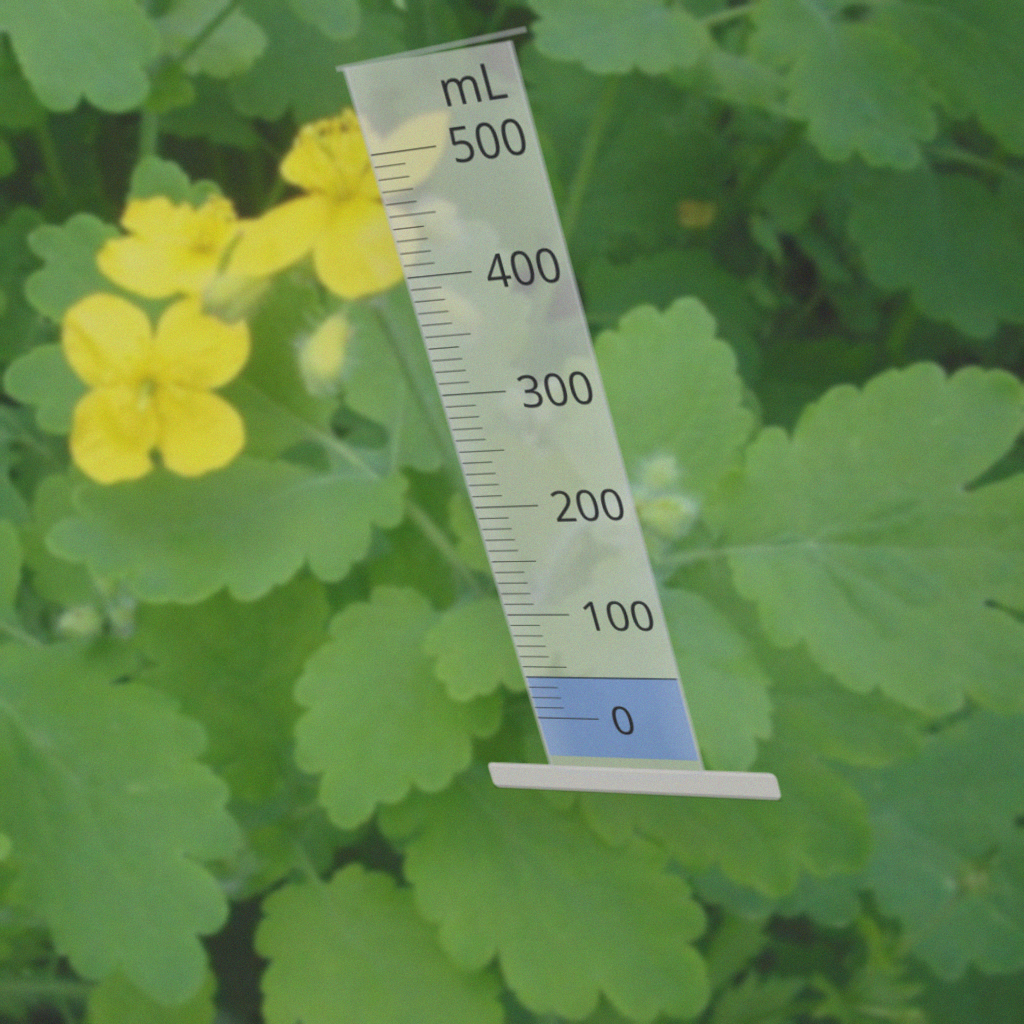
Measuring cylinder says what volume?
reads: 40 mL
